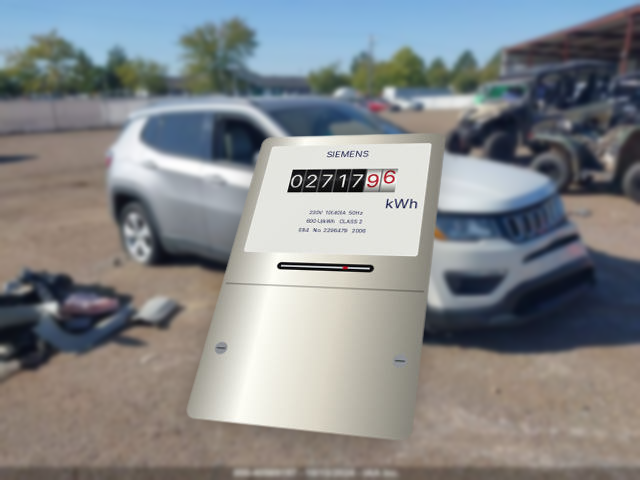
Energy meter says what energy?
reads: 2717.96 kWh
